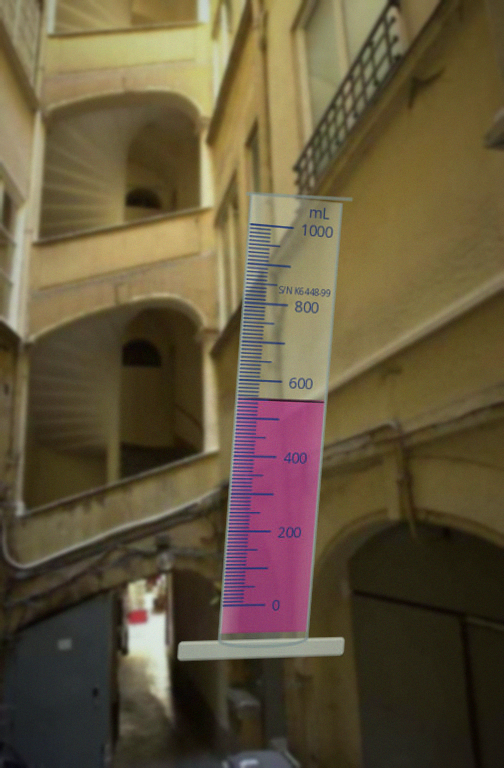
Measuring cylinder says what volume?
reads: 550 mL
